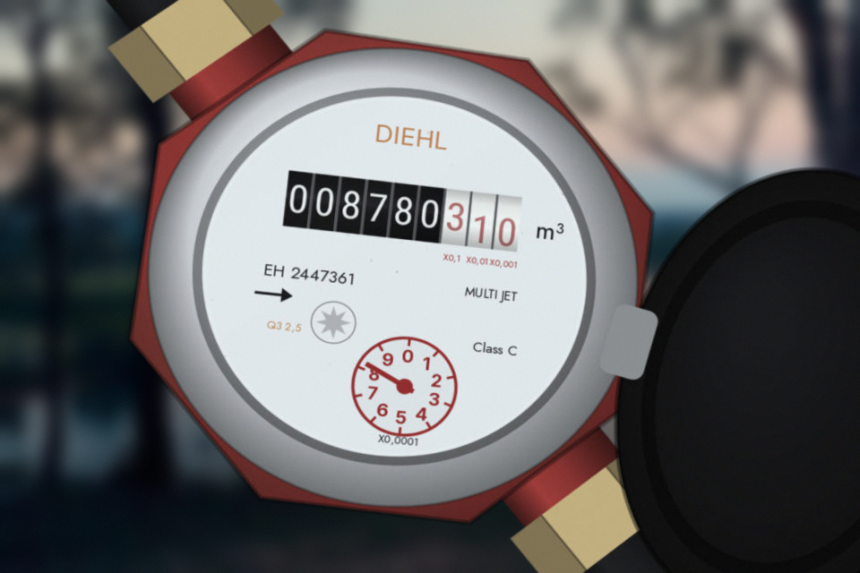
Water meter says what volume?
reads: 8780.3098 m³
